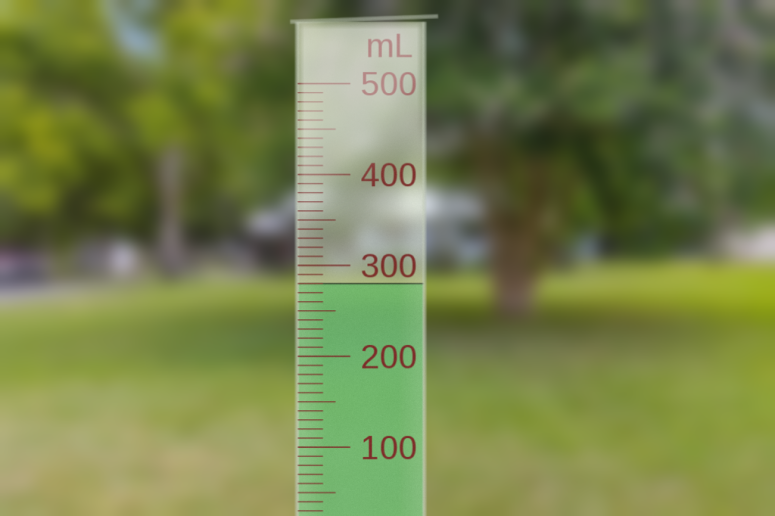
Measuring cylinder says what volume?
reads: 280 mL
